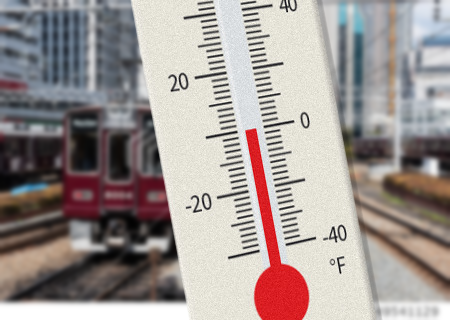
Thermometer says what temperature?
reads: 0 °F
